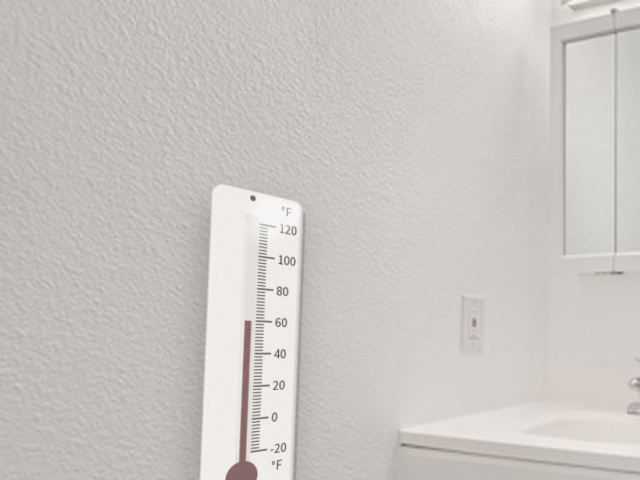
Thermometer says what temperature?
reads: 60 °F
